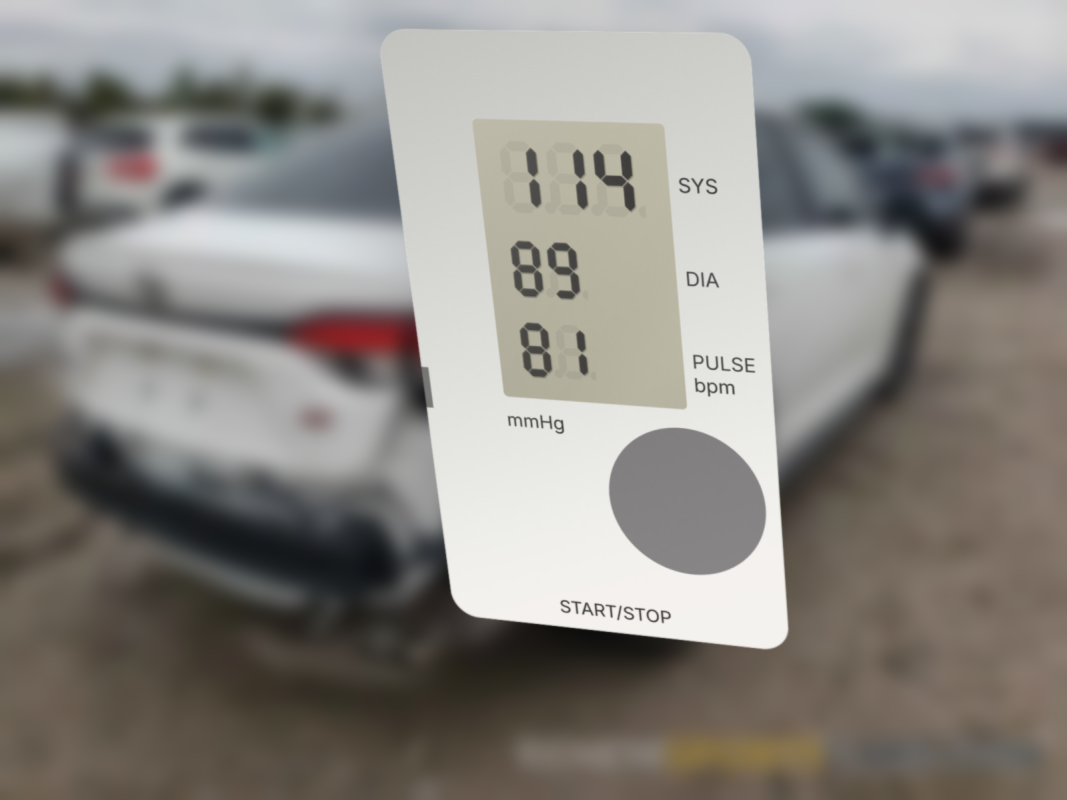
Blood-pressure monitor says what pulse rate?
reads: 81 bpm
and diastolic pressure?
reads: 89 mmHg
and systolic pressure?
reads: 114 mmHg
